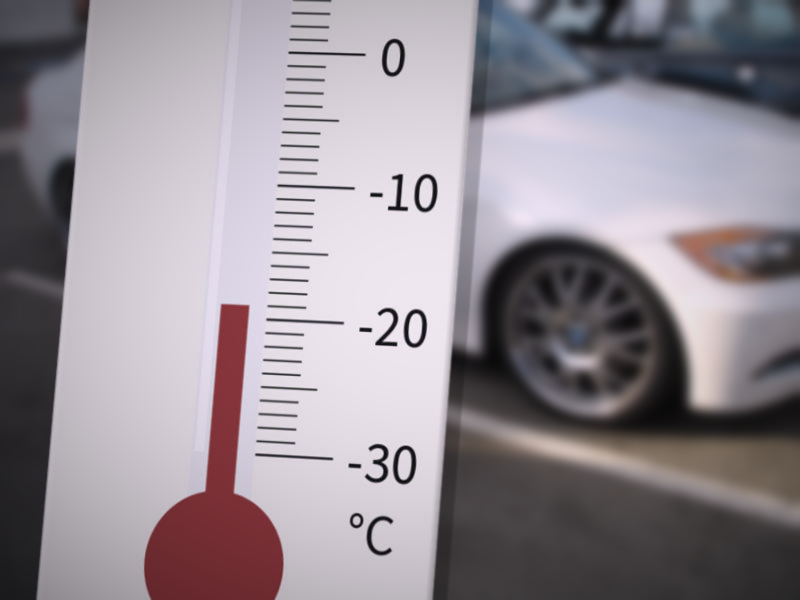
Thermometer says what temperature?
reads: -19 °C
